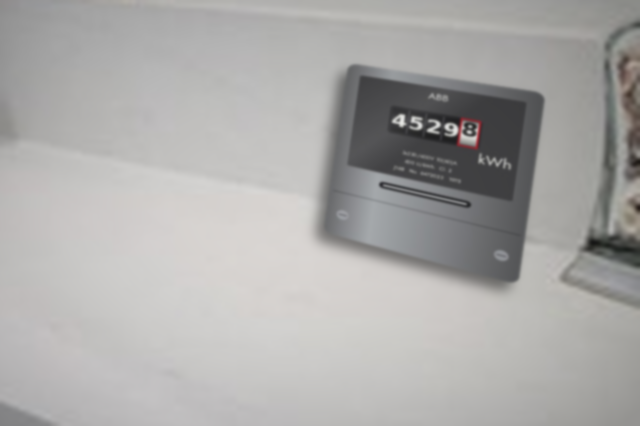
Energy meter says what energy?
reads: 4529.8 kWh
